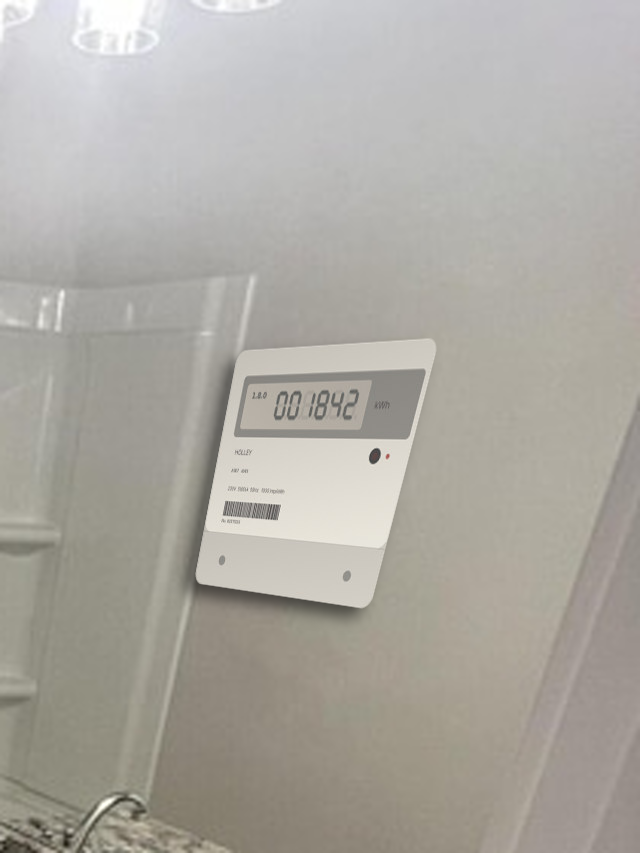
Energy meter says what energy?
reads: 1842 kWh
